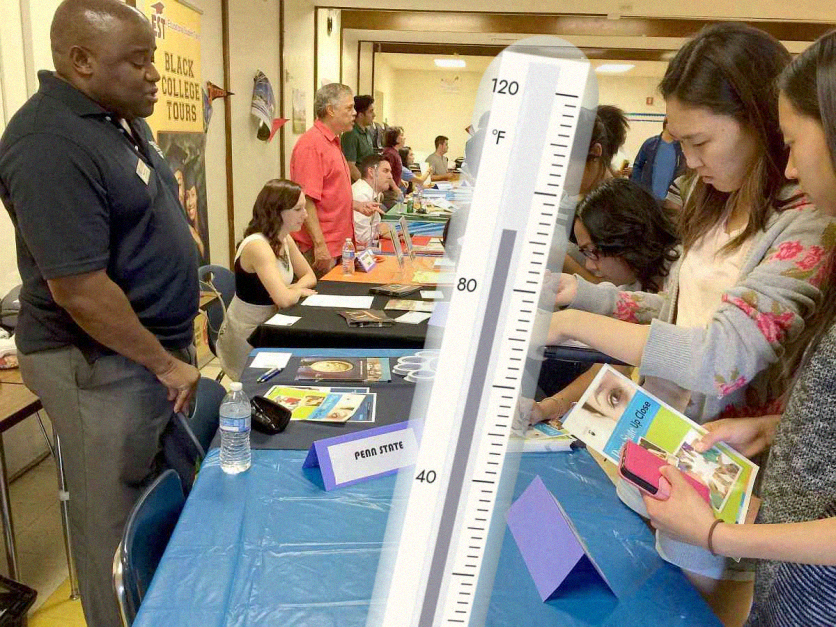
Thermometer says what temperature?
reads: 92 °F
